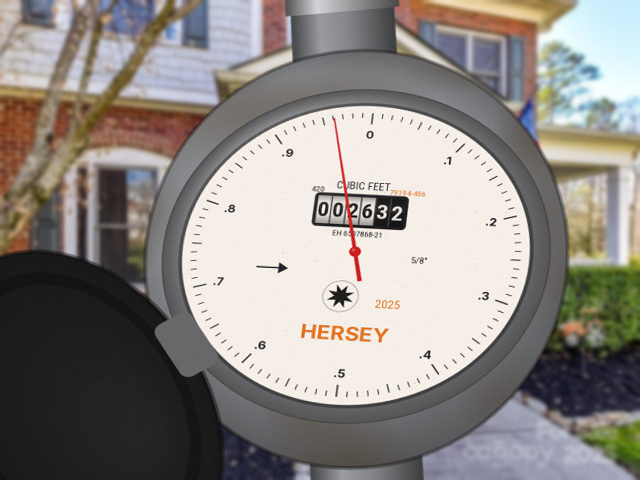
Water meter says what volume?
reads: 2631.96 ft³
